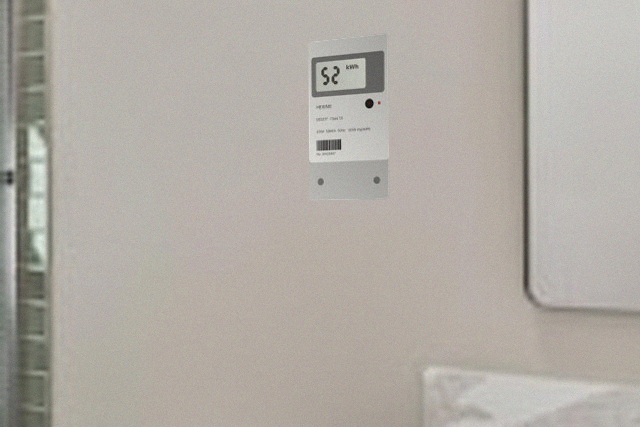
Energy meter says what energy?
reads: 52 kWh
